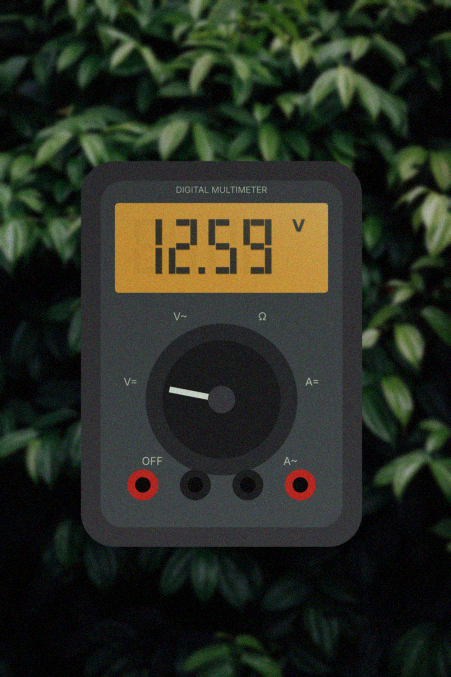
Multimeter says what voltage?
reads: 12.59 V
